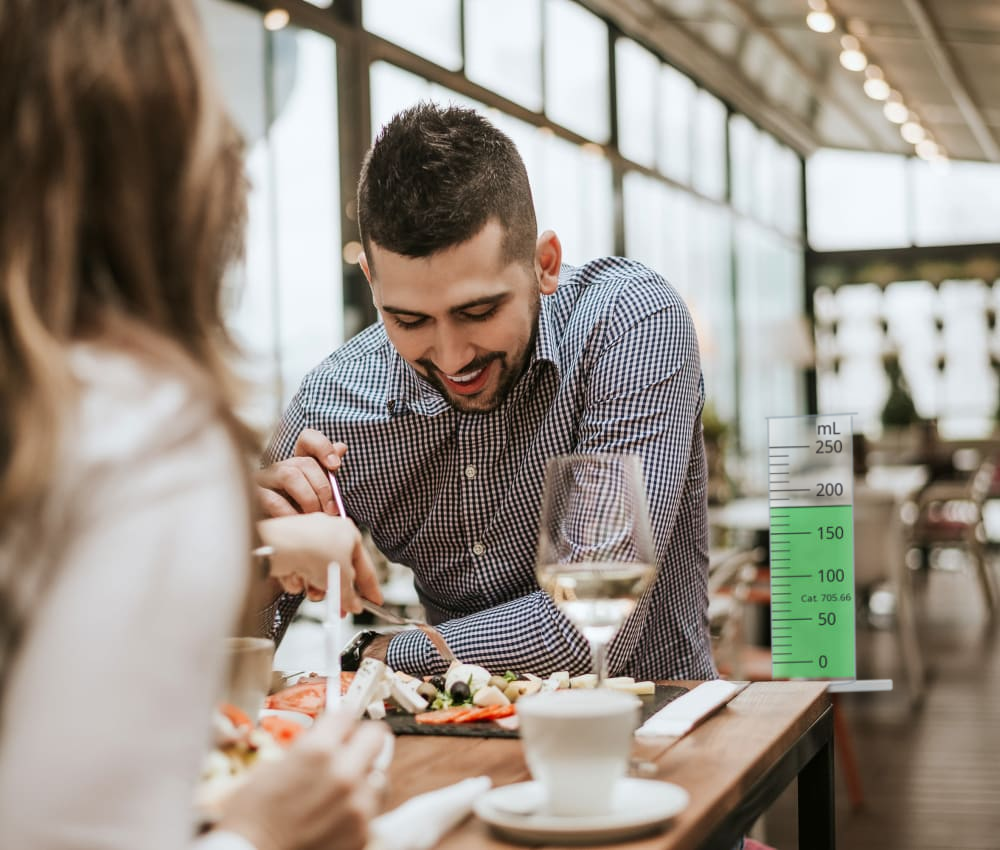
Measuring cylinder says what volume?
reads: 180 mL
